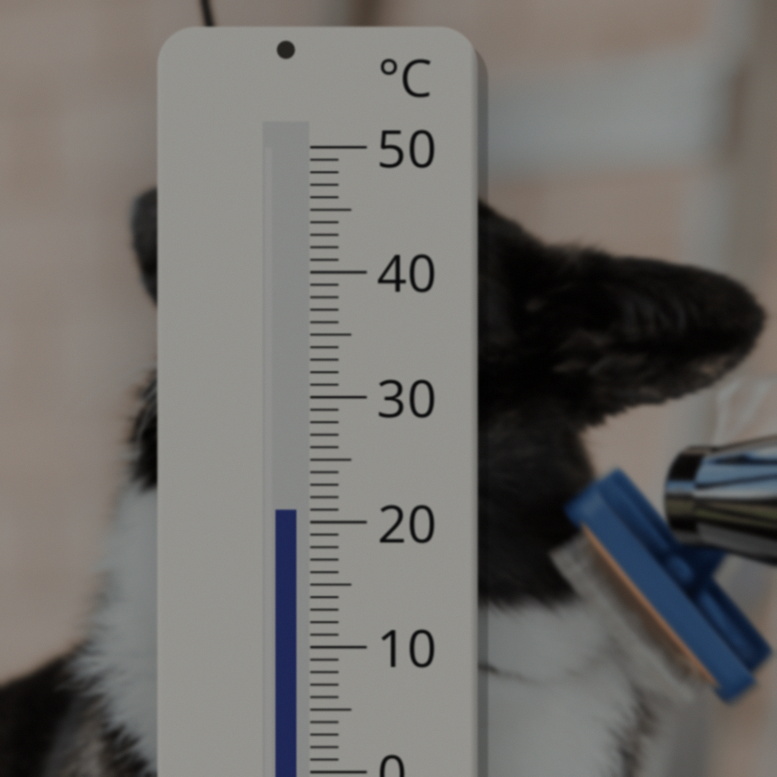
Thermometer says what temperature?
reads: 21 °C
